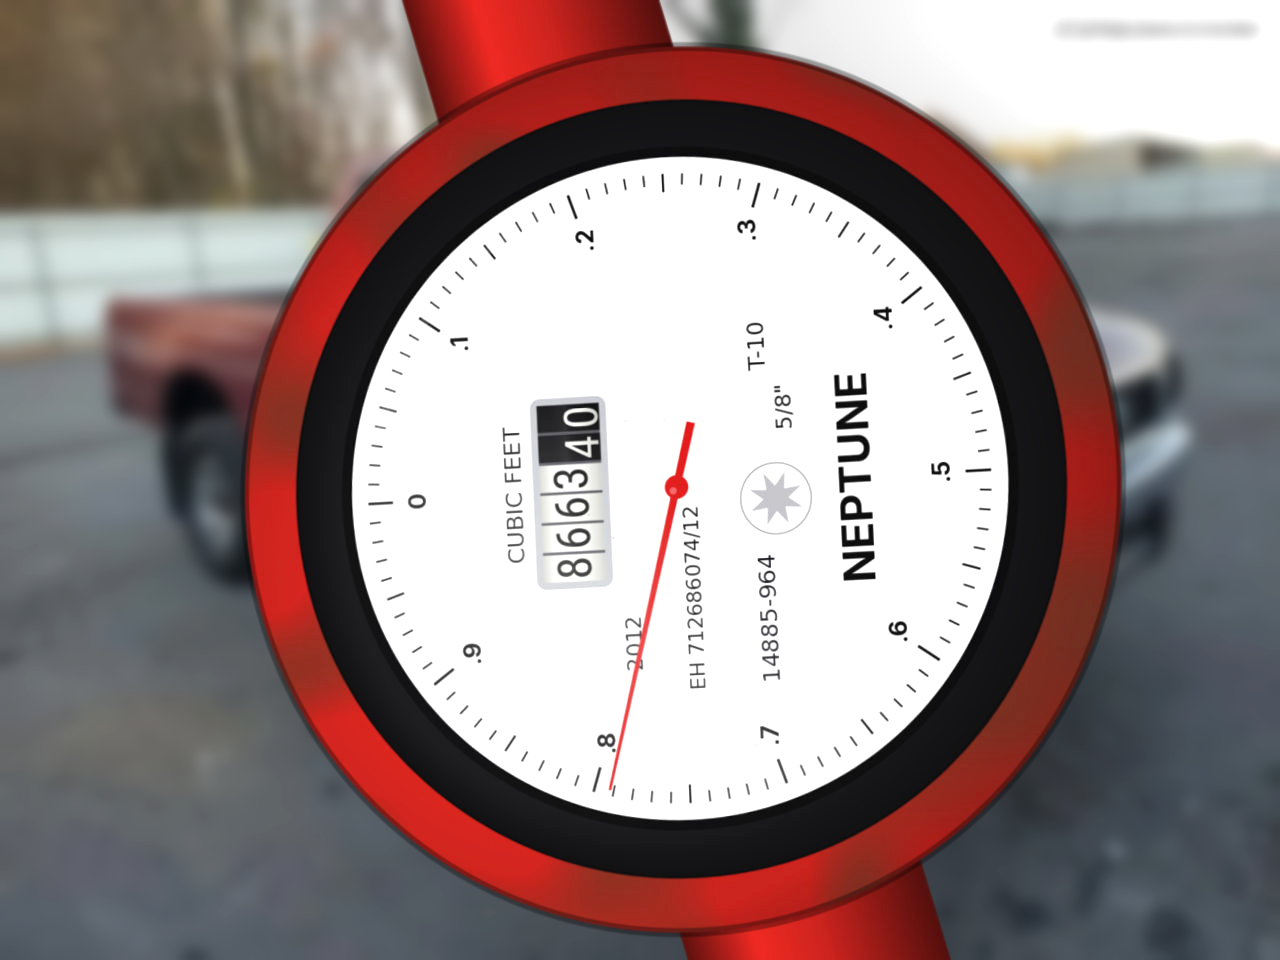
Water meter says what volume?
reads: 866339.79 ft³
